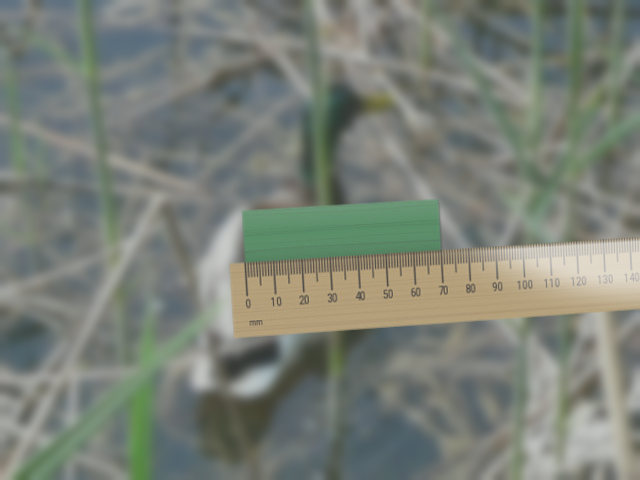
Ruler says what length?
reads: 70 mm
